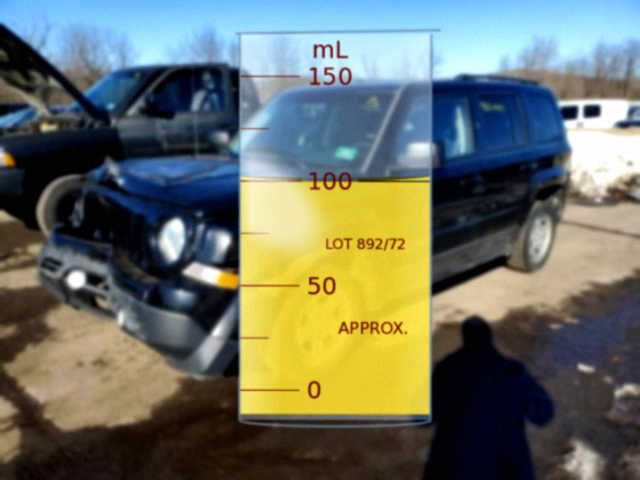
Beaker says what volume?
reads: 100 mL
